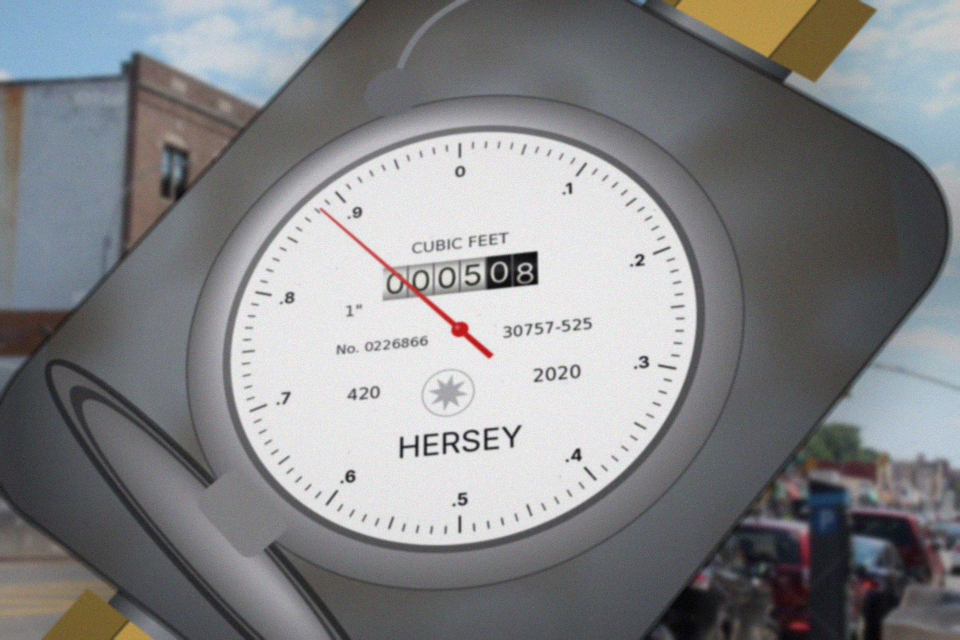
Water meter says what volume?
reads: 507.88 ft³
